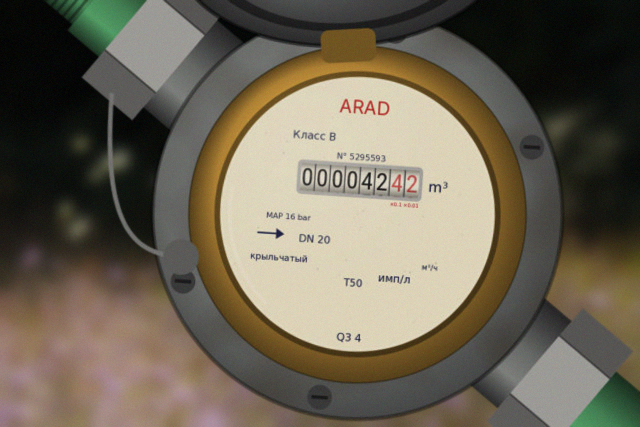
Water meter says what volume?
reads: 42.42 m³
